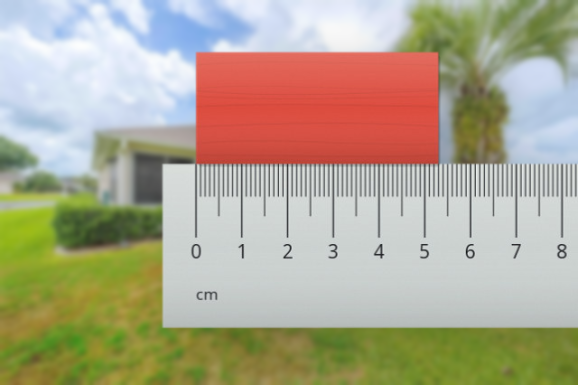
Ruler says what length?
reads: 5.3 cm
